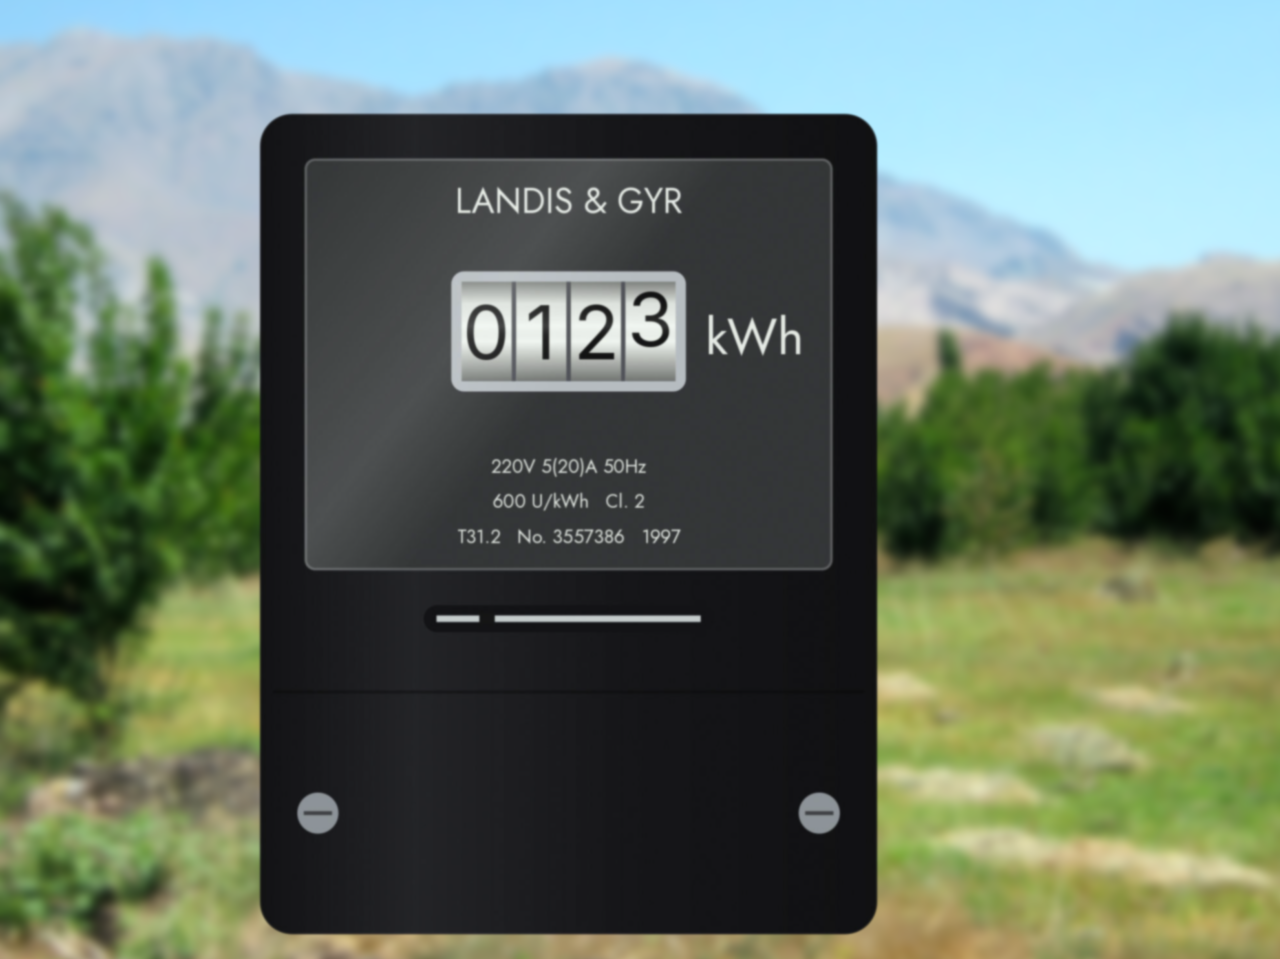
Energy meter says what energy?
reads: 123 kWh
